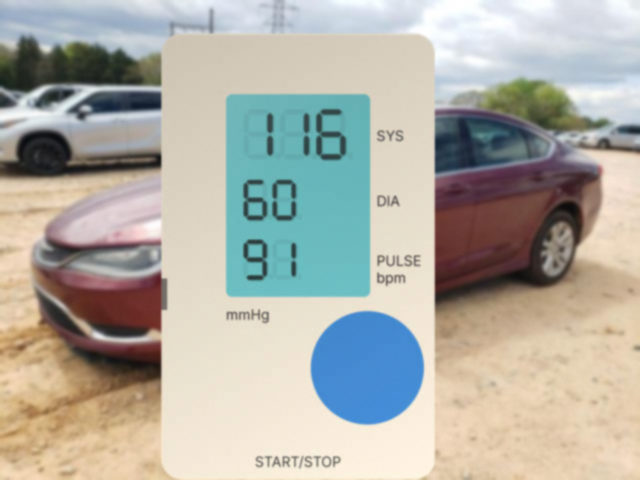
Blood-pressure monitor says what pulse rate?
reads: 91 bpm
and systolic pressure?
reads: 116 mmHg
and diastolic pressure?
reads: 60 mmHg
